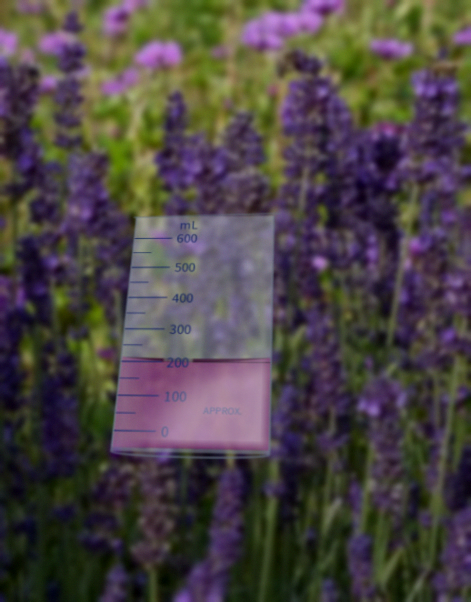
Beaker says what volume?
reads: 200 mL
